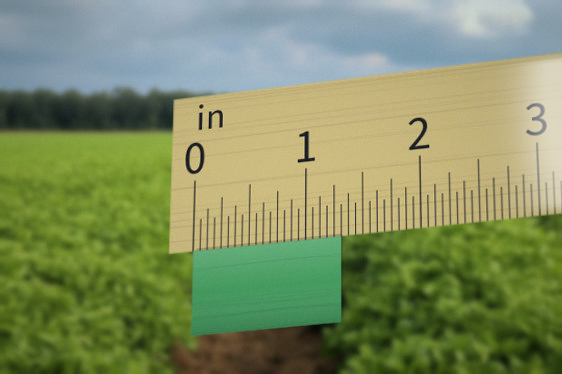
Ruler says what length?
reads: 1.3125 in
